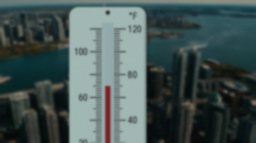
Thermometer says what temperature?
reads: 70 °F
